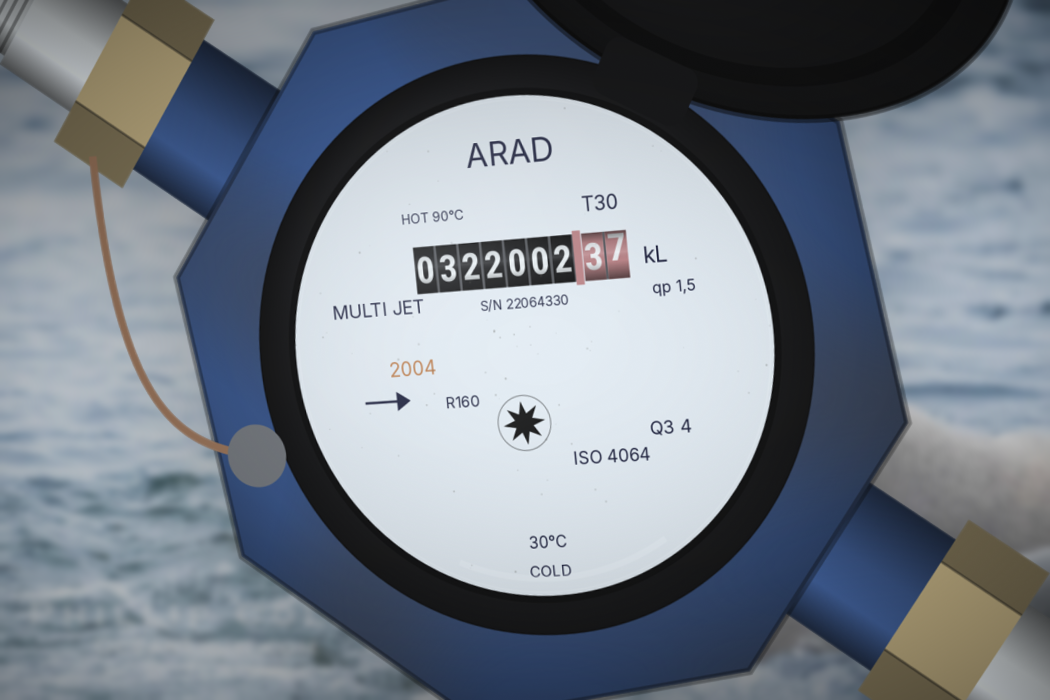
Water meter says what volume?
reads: 322002.37 kL
